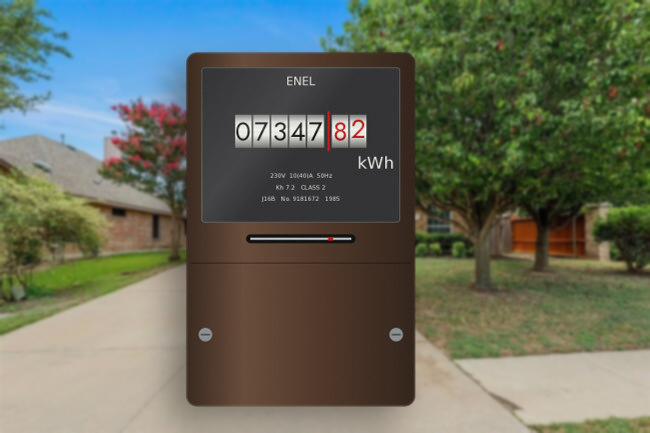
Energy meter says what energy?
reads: 7347.82 kWh
